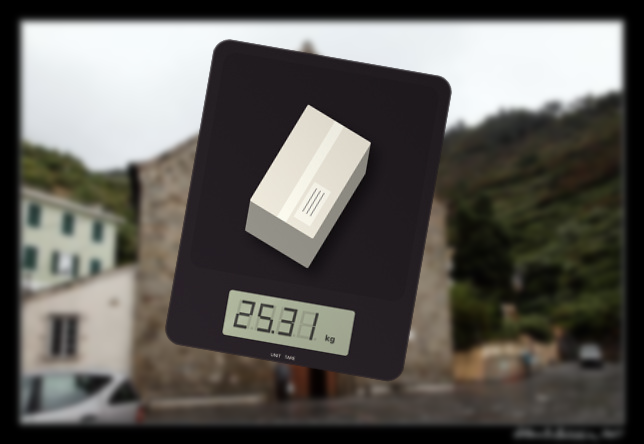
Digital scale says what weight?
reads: 25.31 kg
